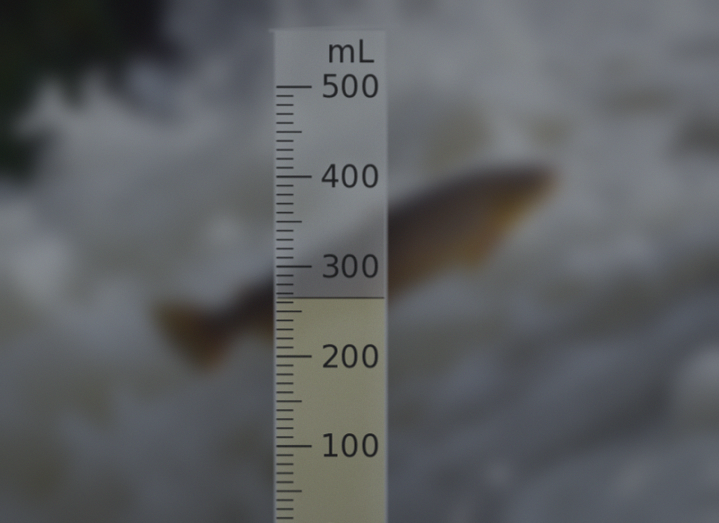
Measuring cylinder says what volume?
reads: 265 mL
